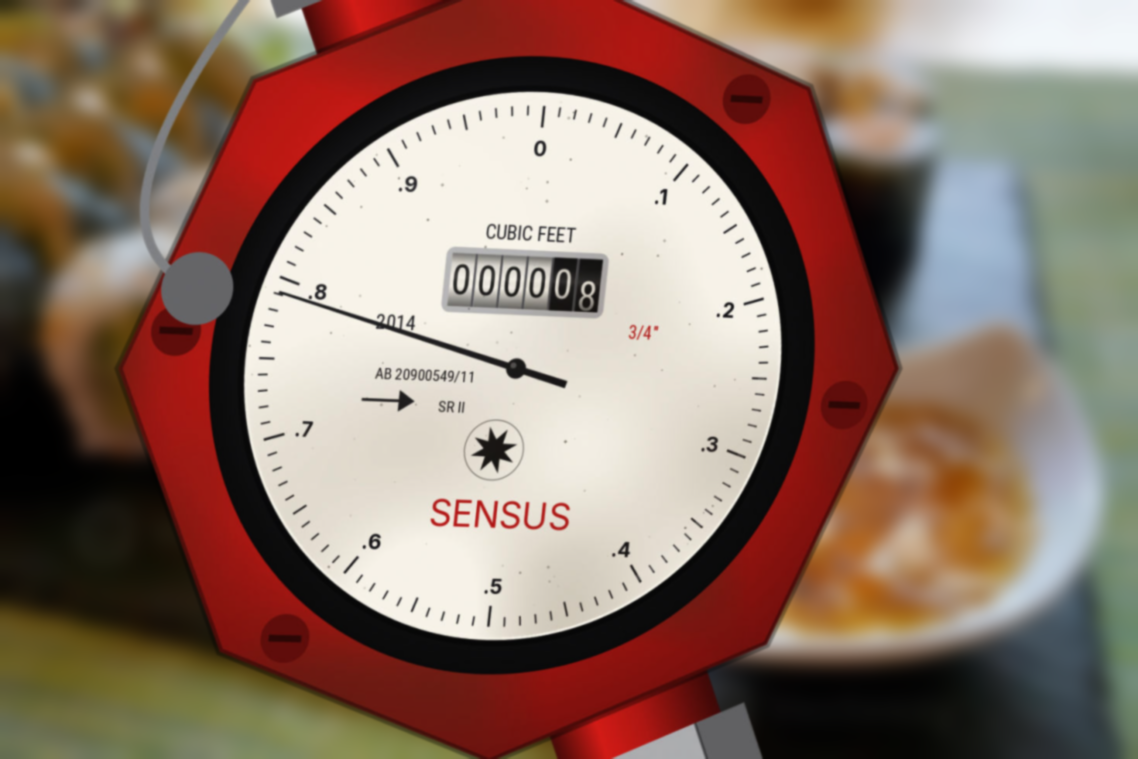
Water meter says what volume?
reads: 7.79 ft³
